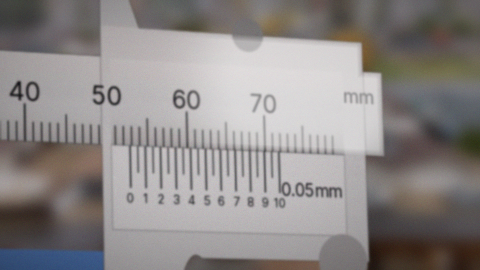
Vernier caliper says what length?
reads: 52.8 mm
